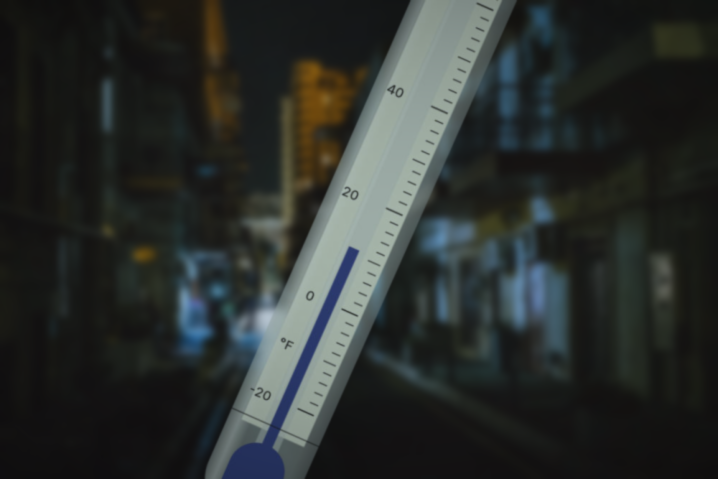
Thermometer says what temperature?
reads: 11 °F
